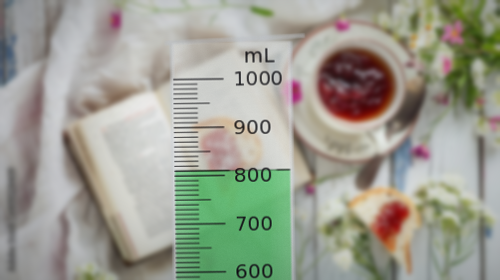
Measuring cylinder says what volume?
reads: 810 mL
